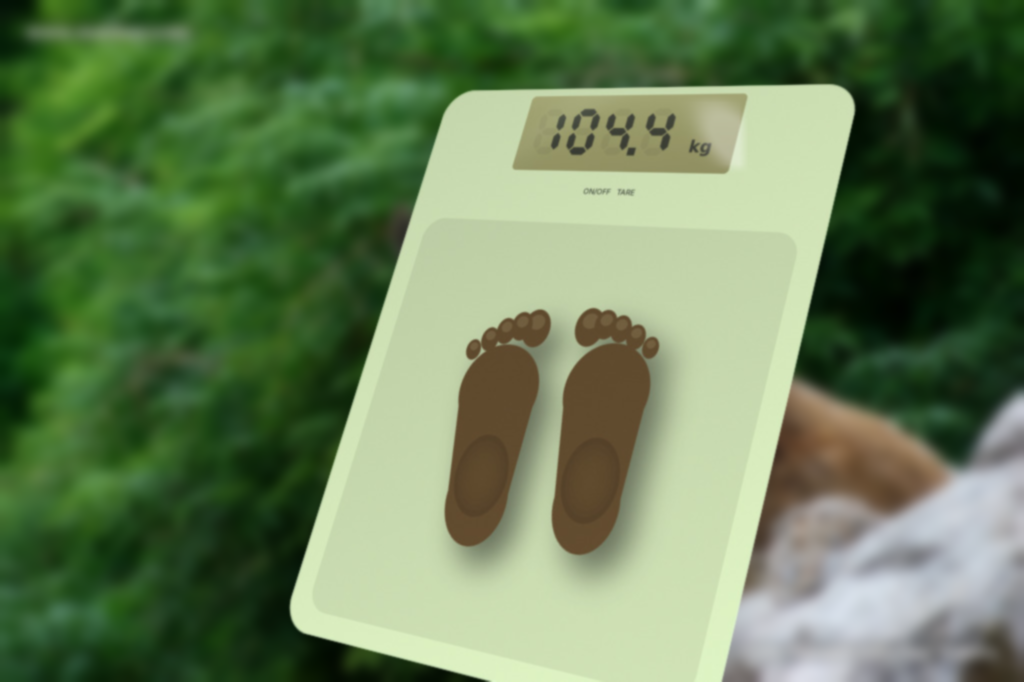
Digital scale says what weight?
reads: 104.4 kg
